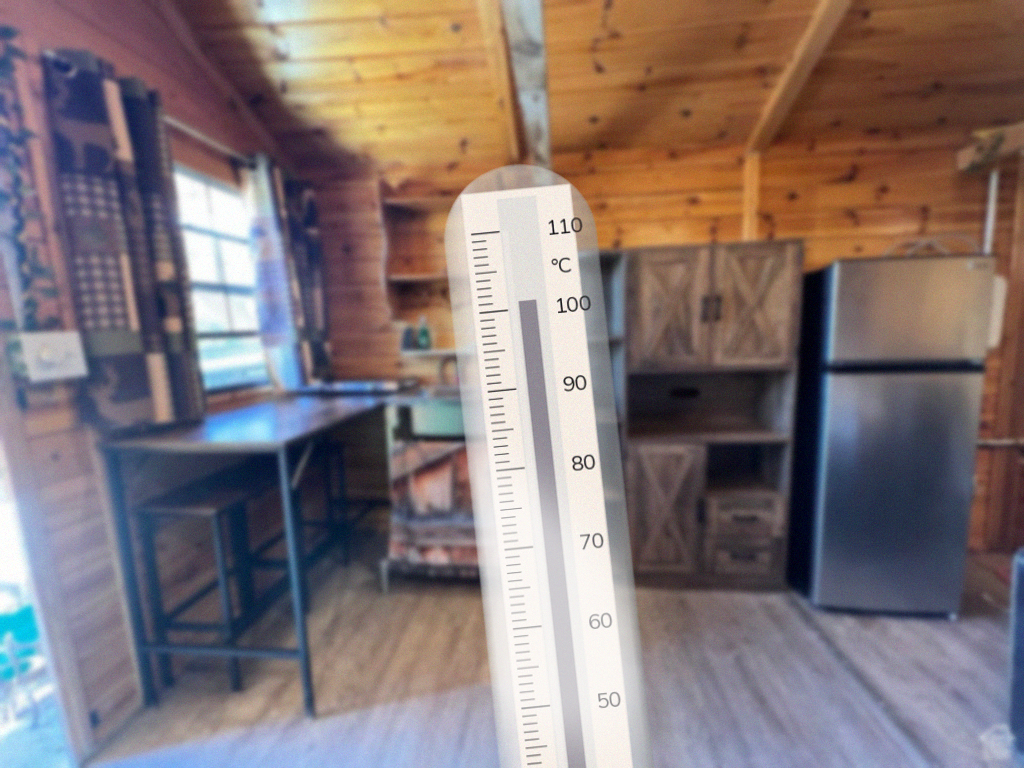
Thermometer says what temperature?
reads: 101 °C
